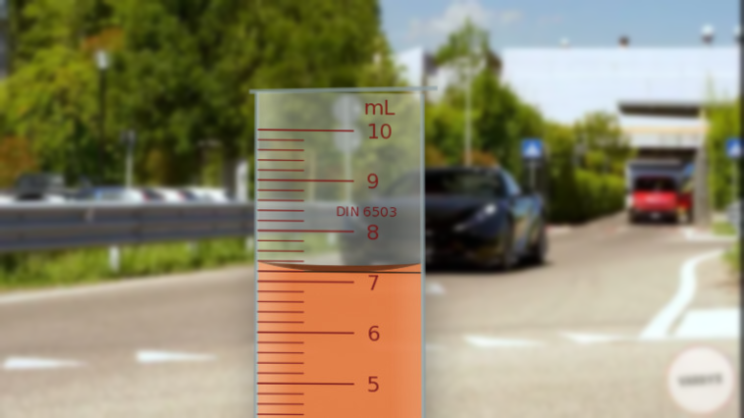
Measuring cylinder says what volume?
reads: 7.2 mL
